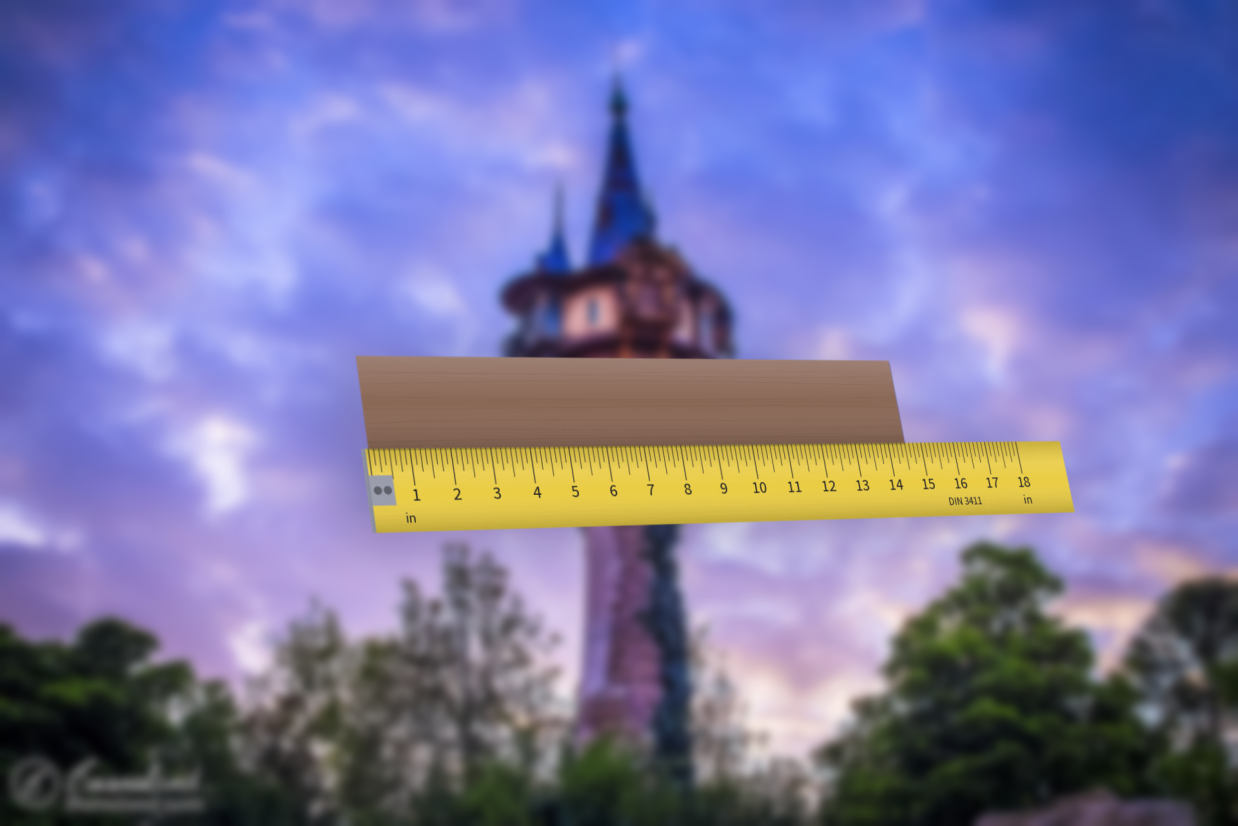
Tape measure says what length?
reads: 14.5 in
